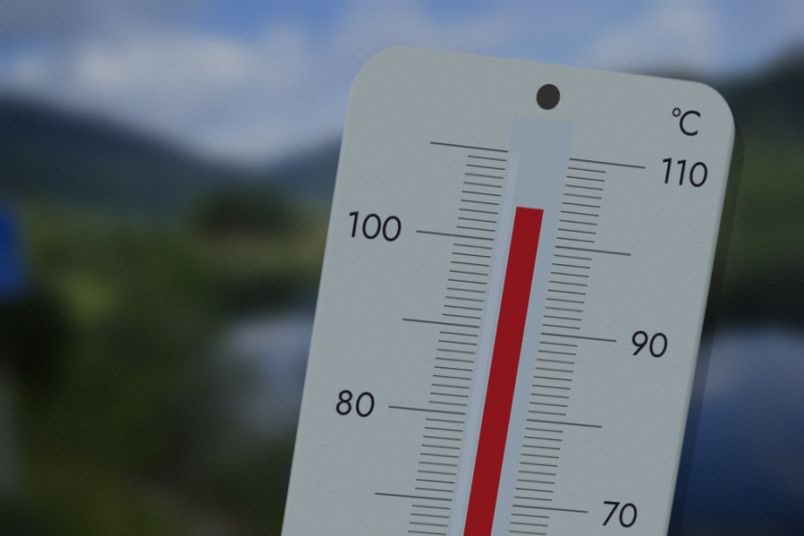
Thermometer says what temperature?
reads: 104 °C
